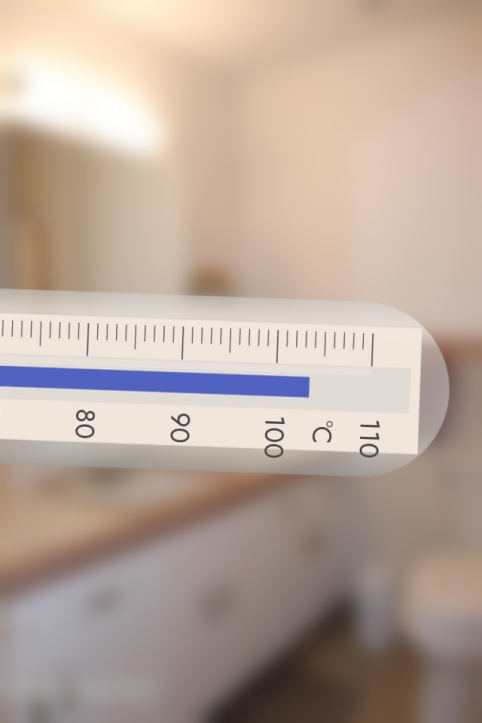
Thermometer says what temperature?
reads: 103.5 °C
